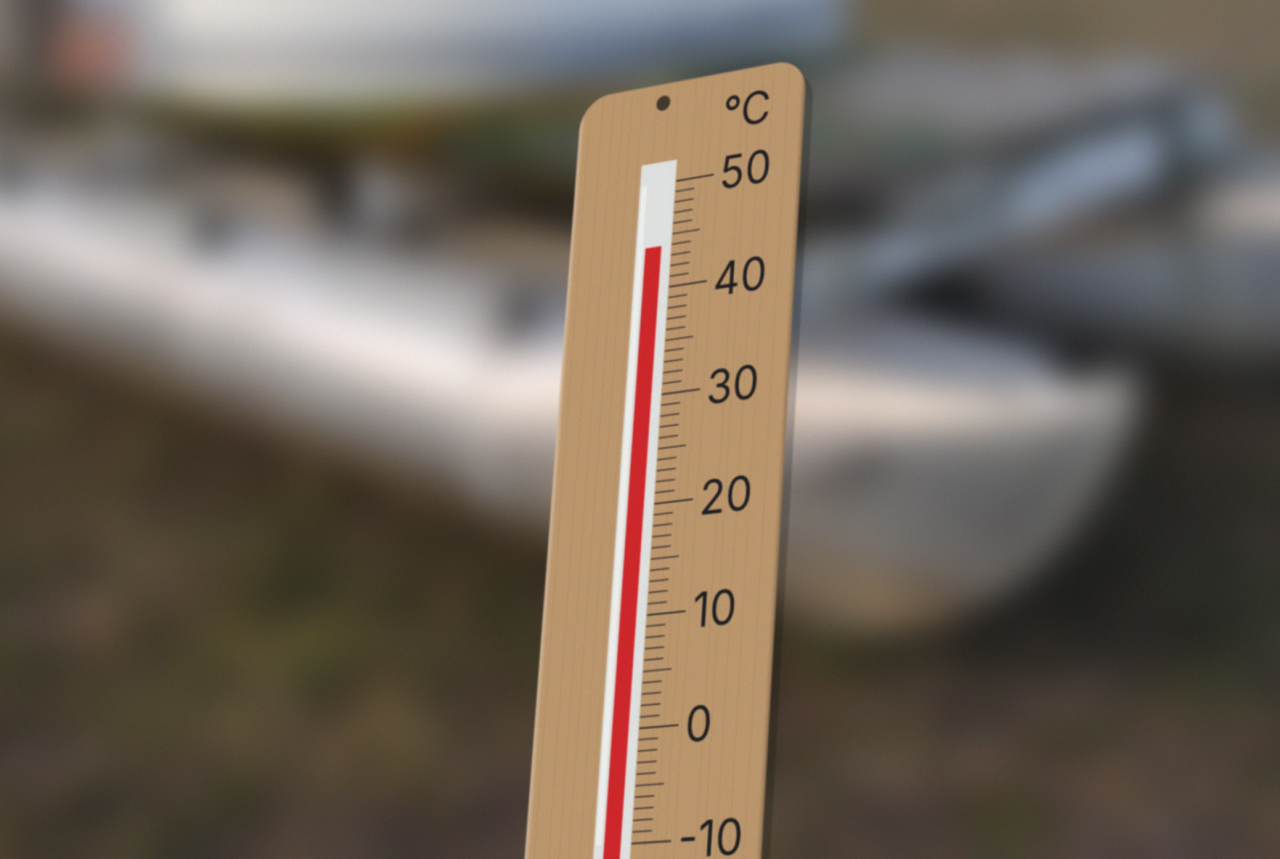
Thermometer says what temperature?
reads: 44 °C
